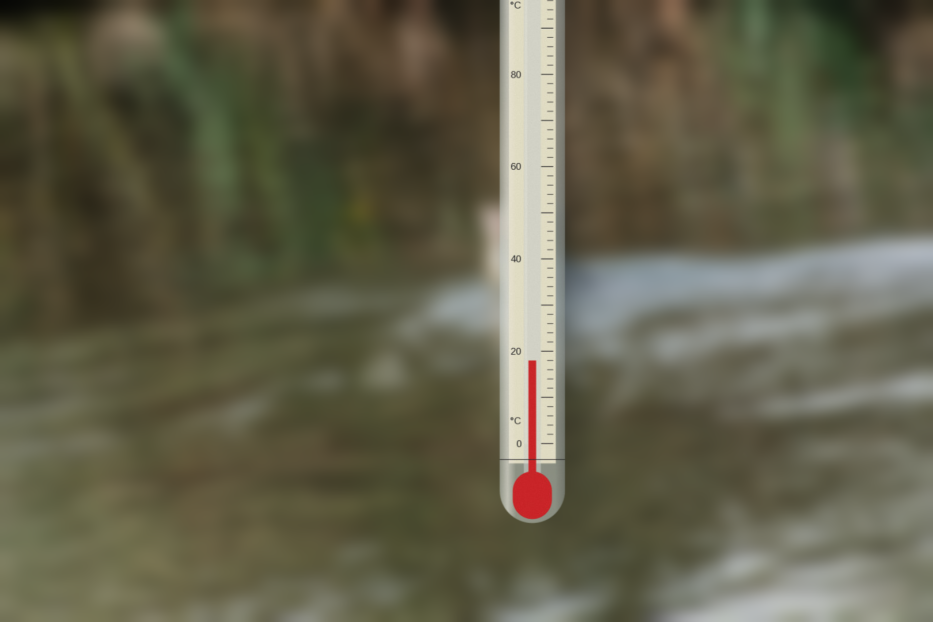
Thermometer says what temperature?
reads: 18 °C
